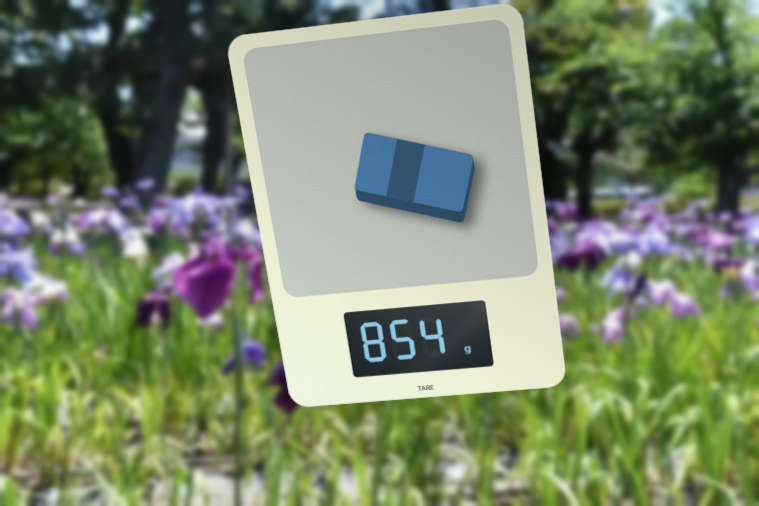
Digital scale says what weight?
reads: 854 g
